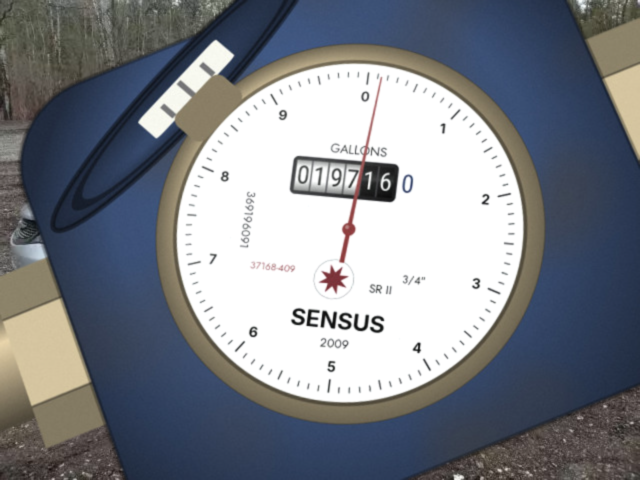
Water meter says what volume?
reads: 197160.1 gal
